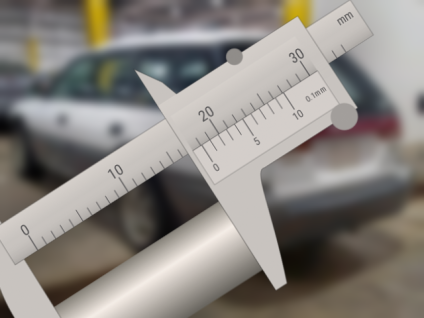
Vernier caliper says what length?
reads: 18.1 mm
